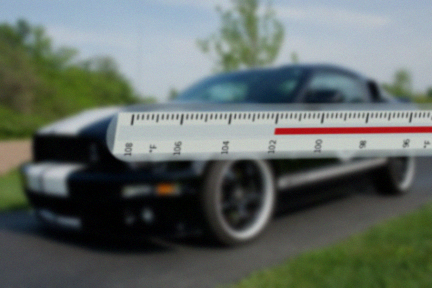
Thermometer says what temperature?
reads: 102 °F
